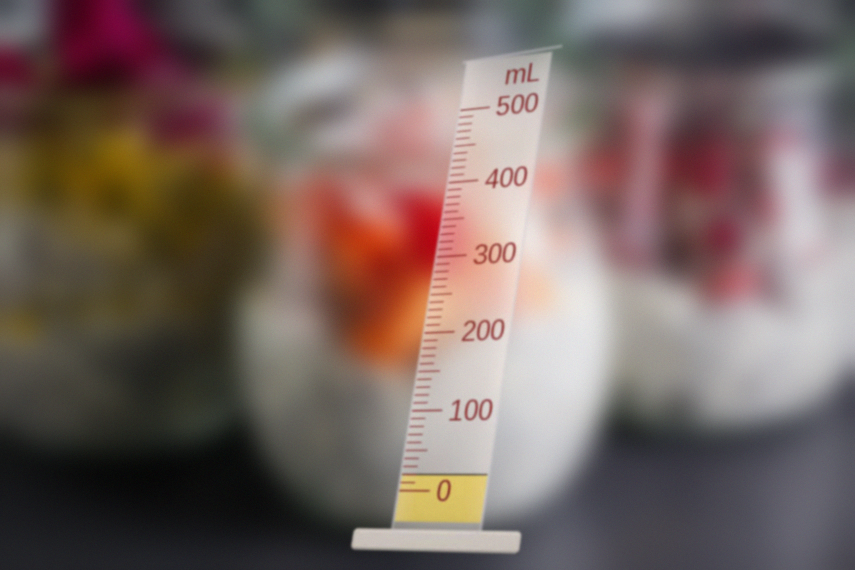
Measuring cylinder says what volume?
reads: 20 mL
